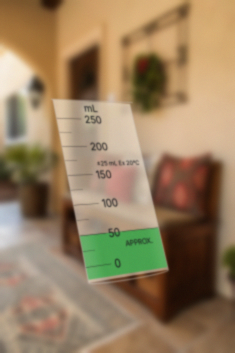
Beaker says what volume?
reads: 50 mL
